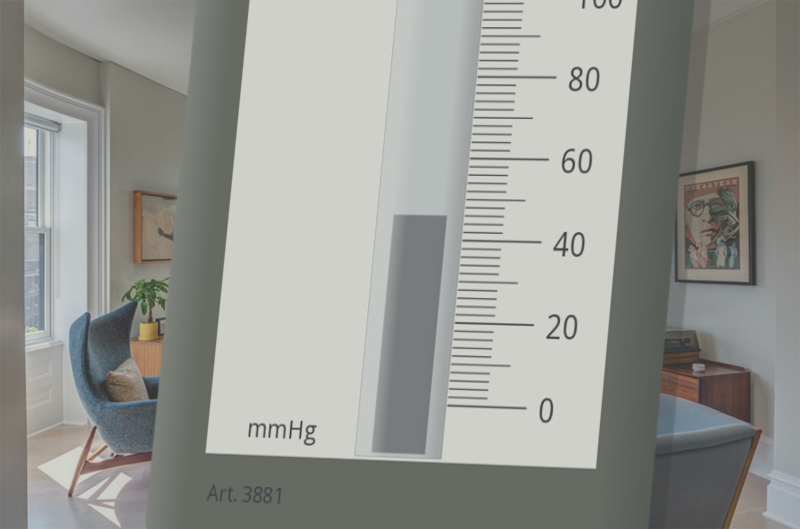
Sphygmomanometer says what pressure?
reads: 46 mmHg
